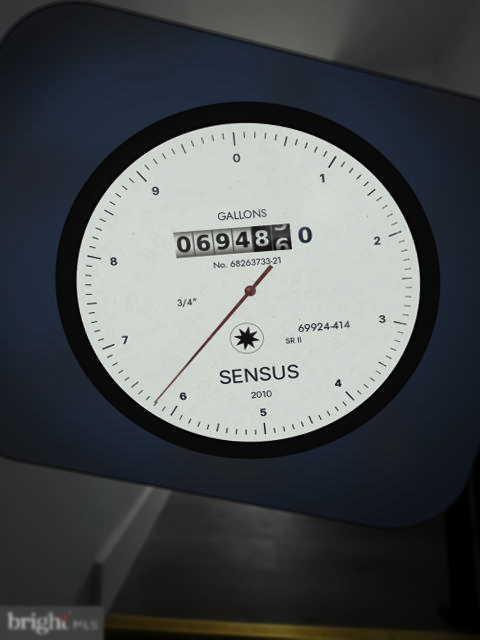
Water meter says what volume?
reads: 694856.2 gal
